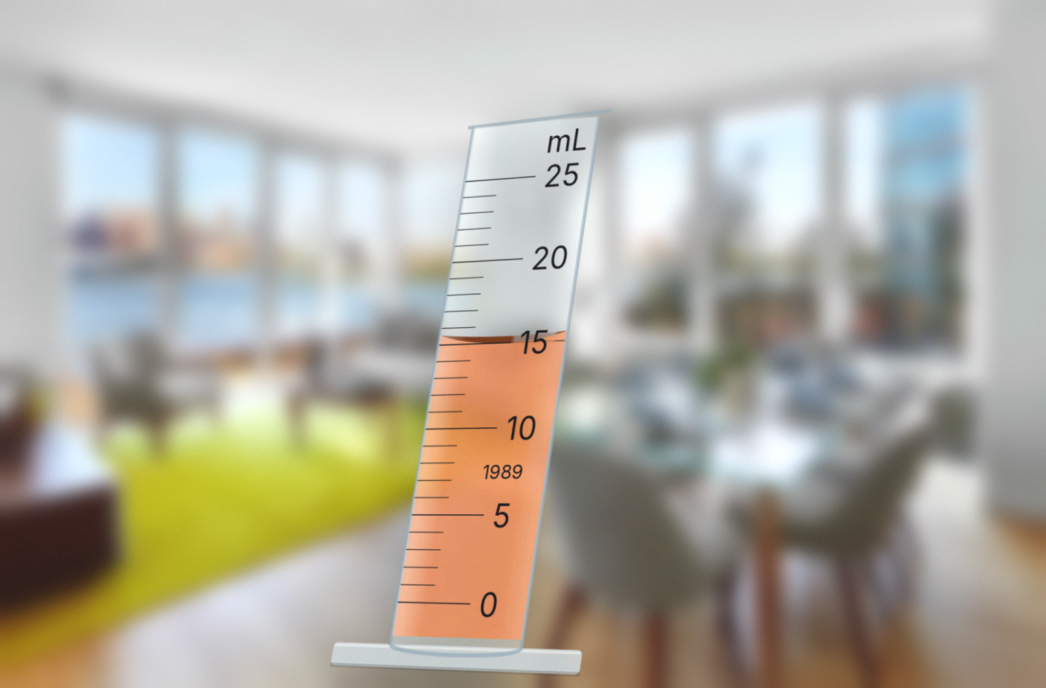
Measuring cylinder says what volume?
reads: 15 mL
